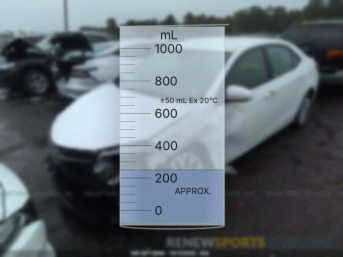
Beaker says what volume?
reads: 250 mL
